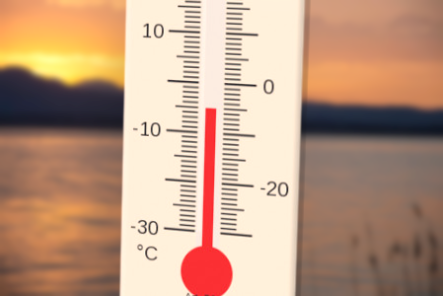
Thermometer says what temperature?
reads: -5 °C
